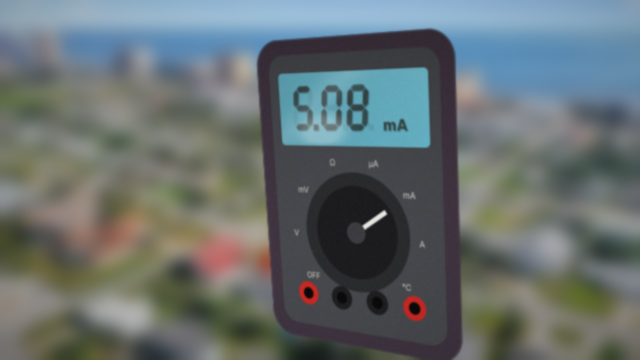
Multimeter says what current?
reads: 5.08 mA
